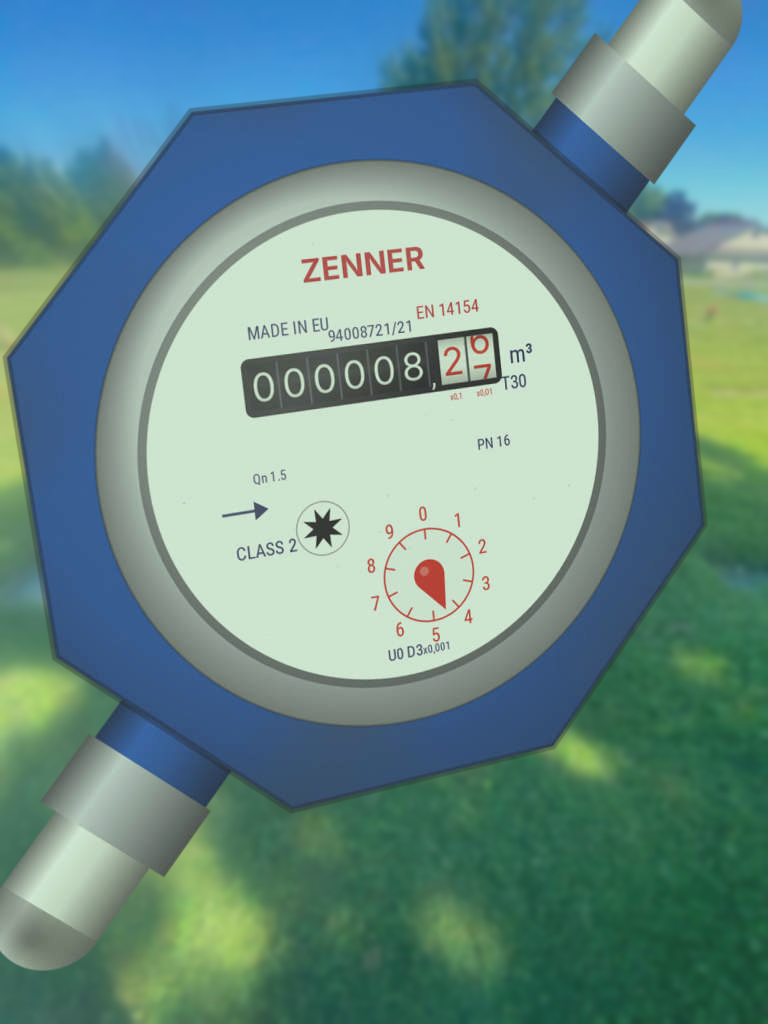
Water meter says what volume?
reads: 8.264 m³
